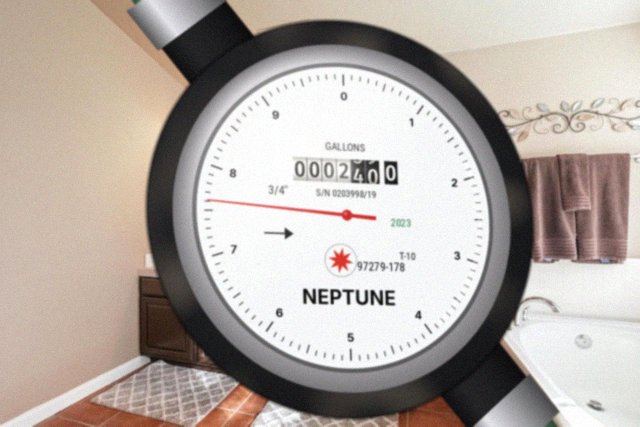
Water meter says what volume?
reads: 2397.6 gal
